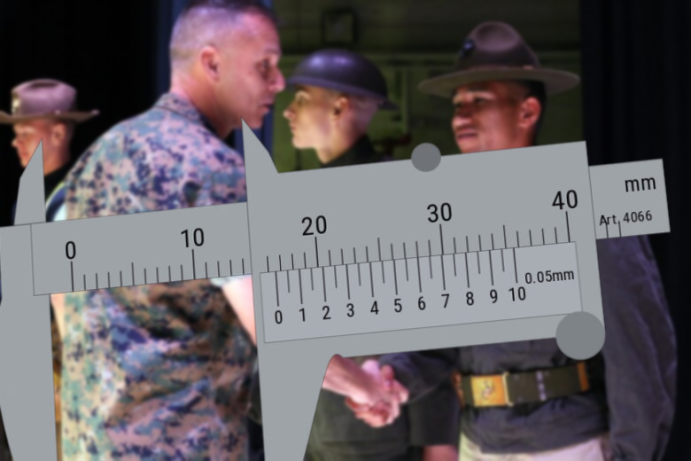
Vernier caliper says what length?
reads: 16.6 mm
